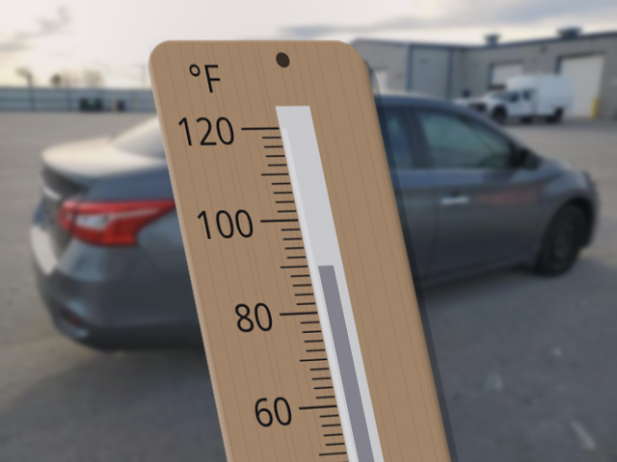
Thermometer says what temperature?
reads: 90 °F
